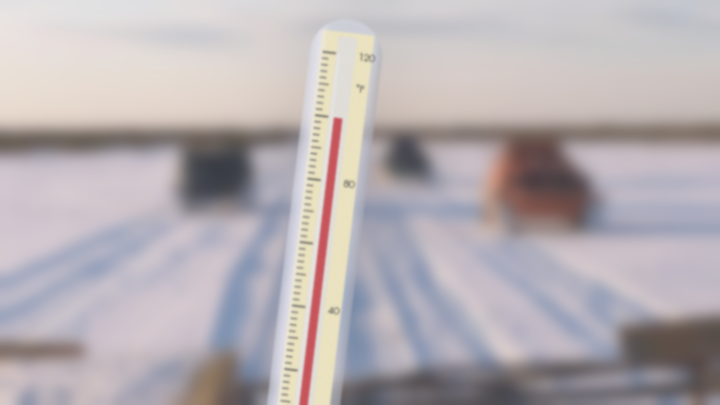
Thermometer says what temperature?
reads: 100 °F
